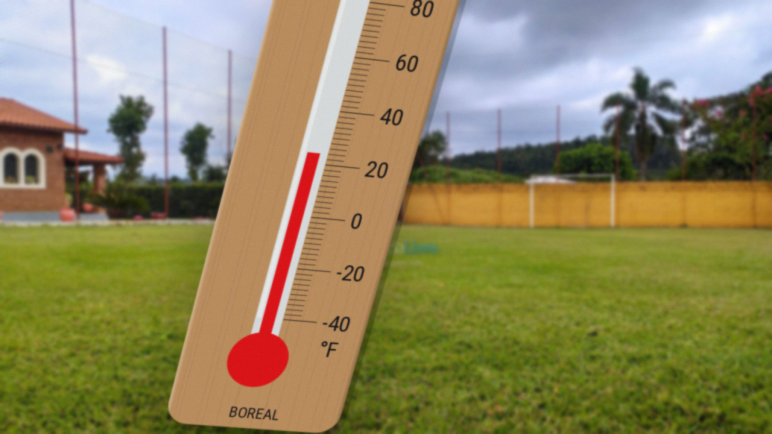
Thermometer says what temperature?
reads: 24 °F
